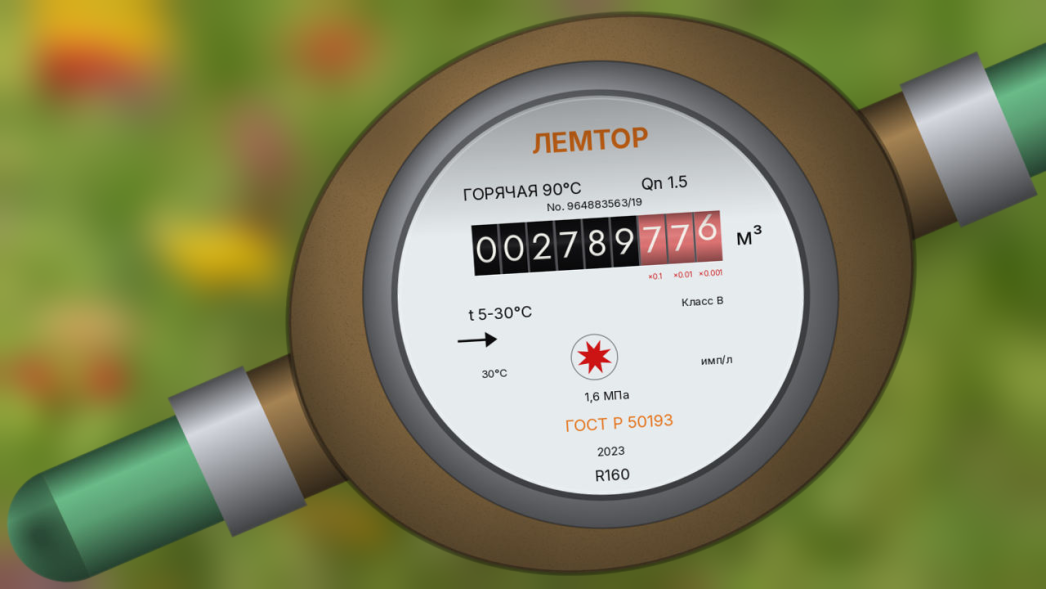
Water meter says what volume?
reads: 2789.776 m³
